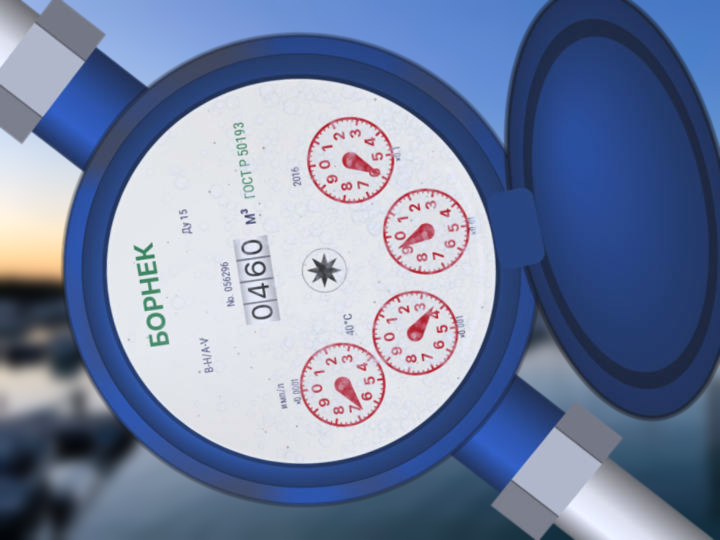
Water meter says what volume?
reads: 460.5936 m³
